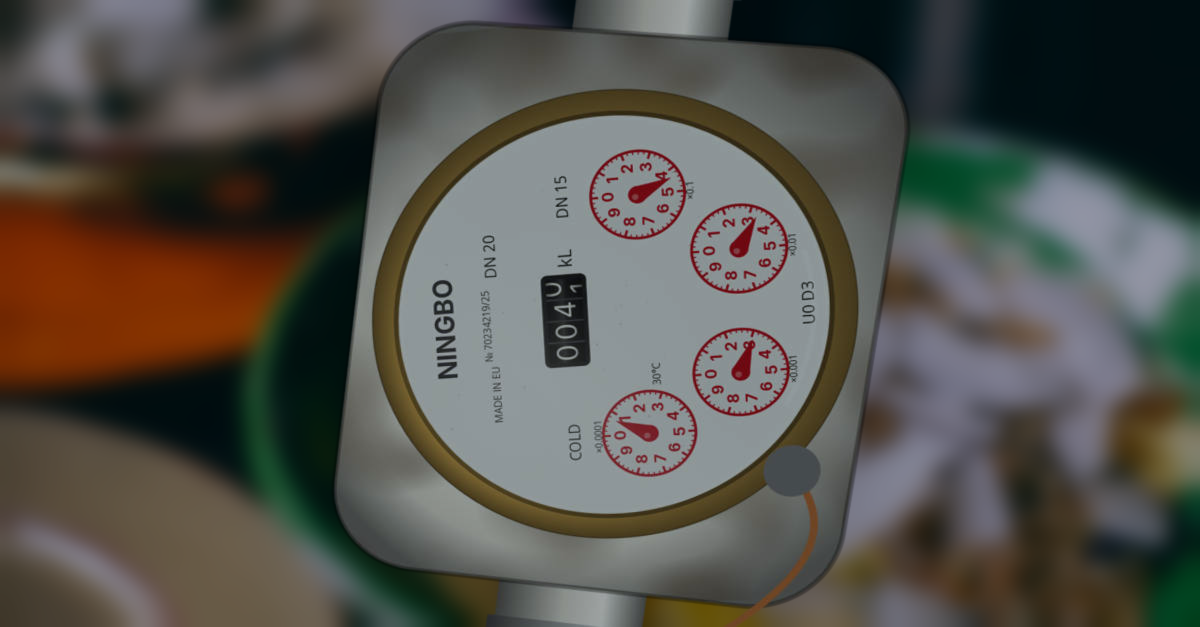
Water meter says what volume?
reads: 40.4330 kL
